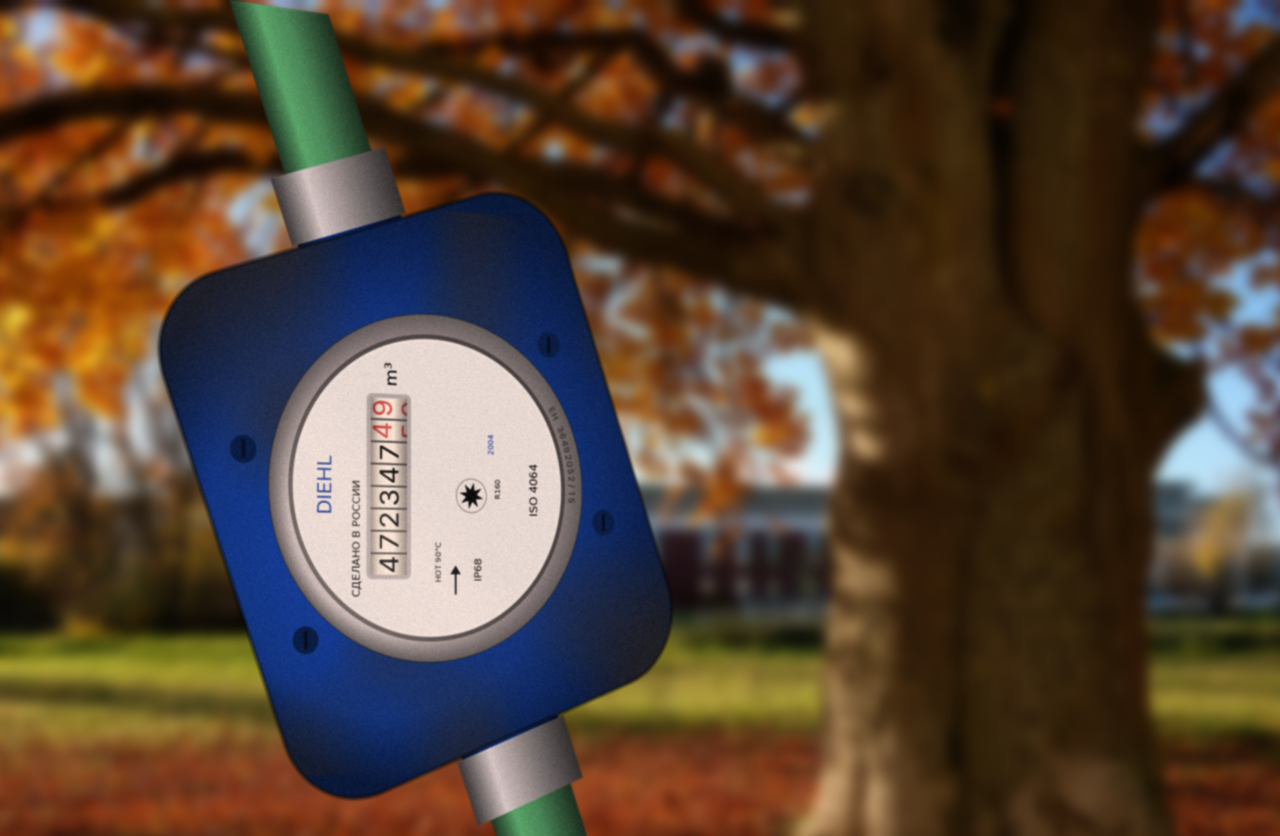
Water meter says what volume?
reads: 472347.49 m³
